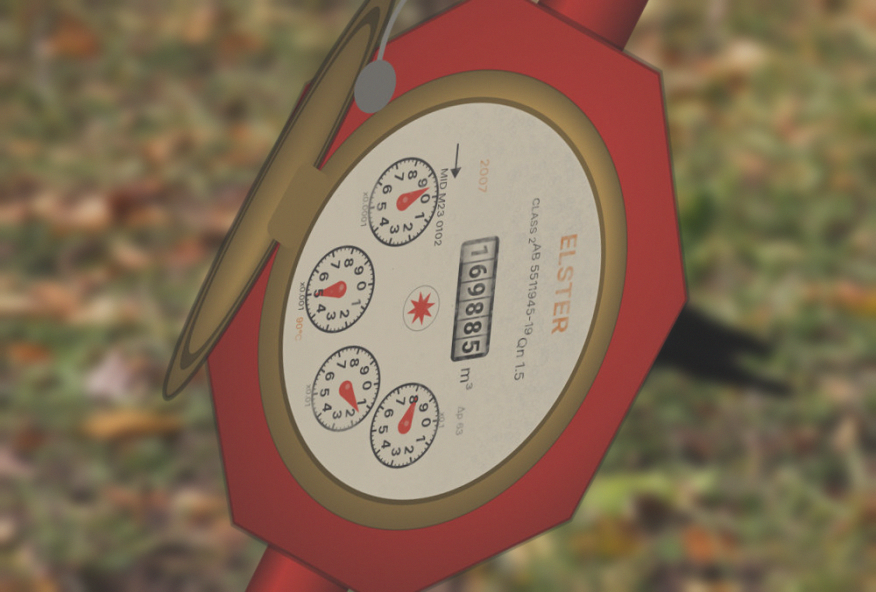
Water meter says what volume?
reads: 169885.8149 m³
